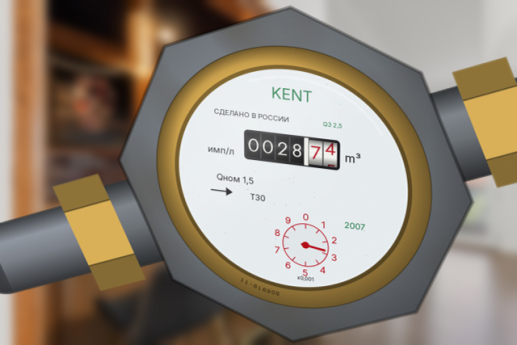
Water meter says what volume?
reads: 28.742 m³
